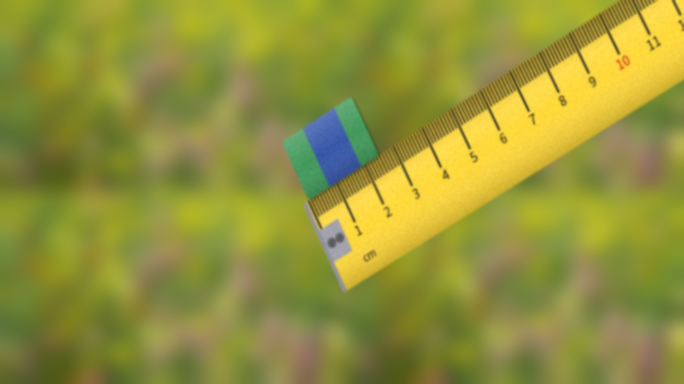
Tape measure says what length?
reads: 2.5 cm
